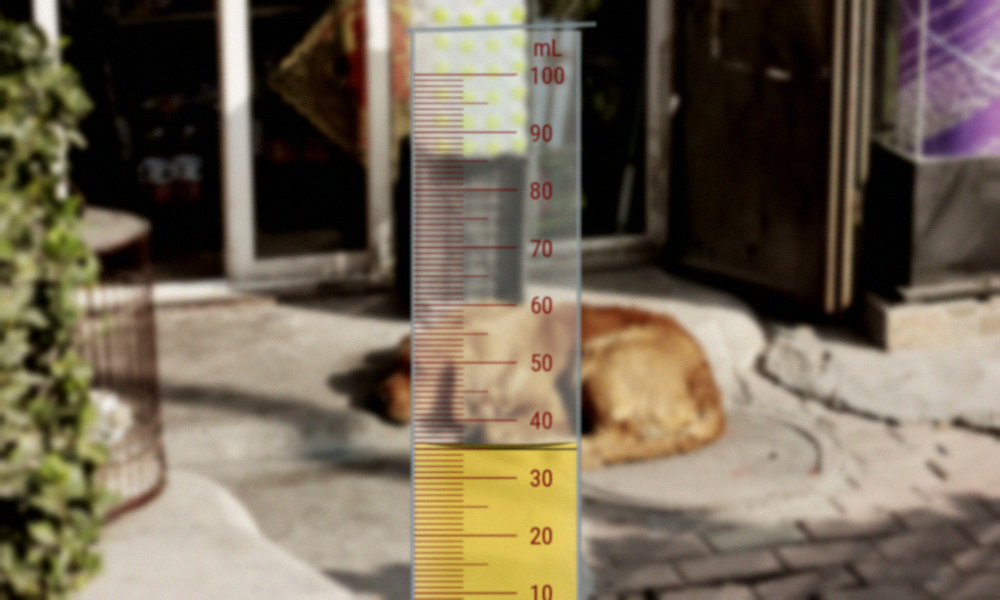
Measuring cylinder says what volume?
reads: 35 mL
